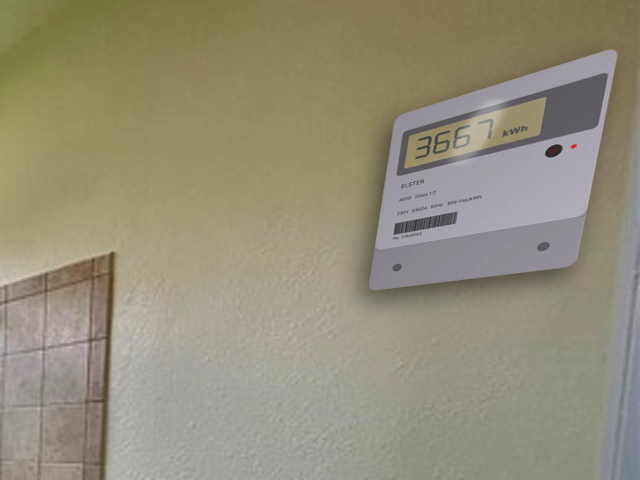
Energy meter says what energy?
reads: 3667 kWh
